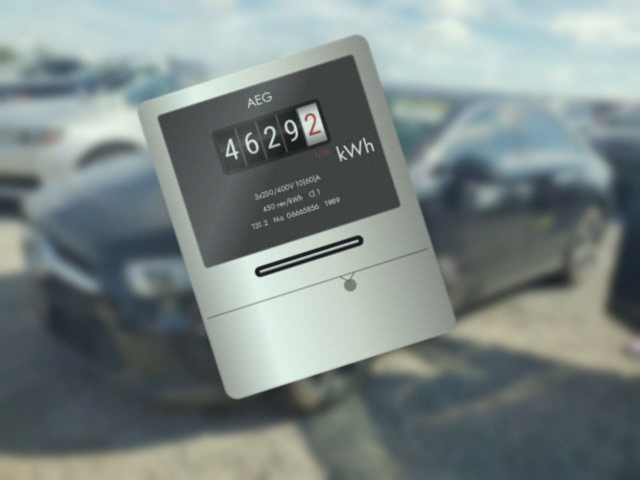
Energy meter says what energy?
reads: 4629.2 kWh
